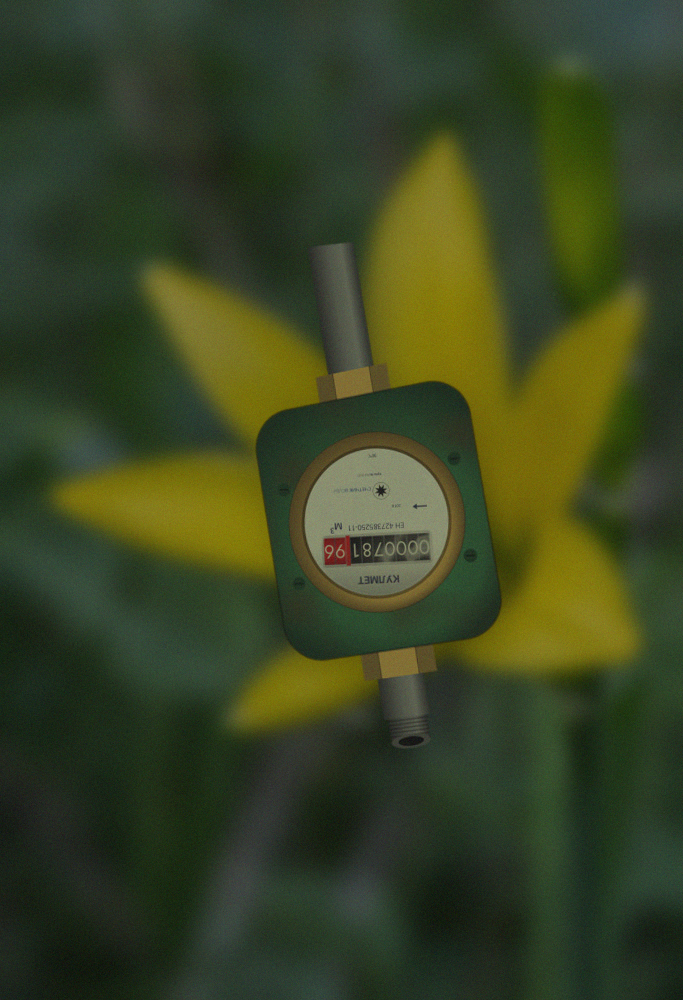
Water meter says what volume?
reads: 781.96 m³
